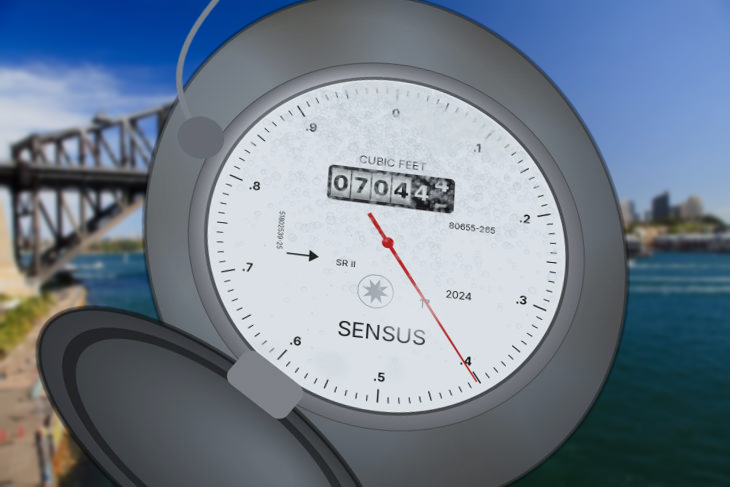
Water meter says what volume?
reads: 70444.40 ft³
